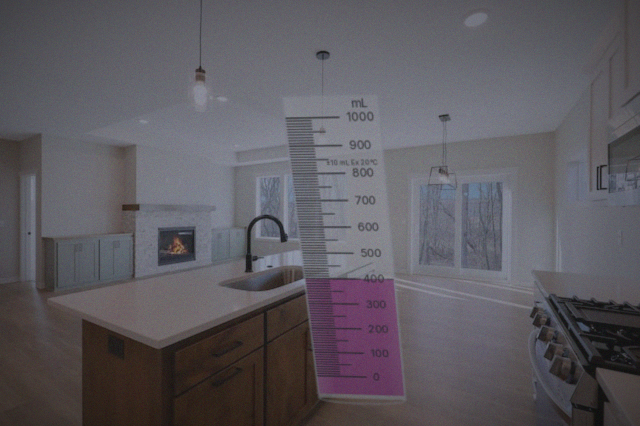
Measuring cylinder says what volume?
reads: 400 mL
